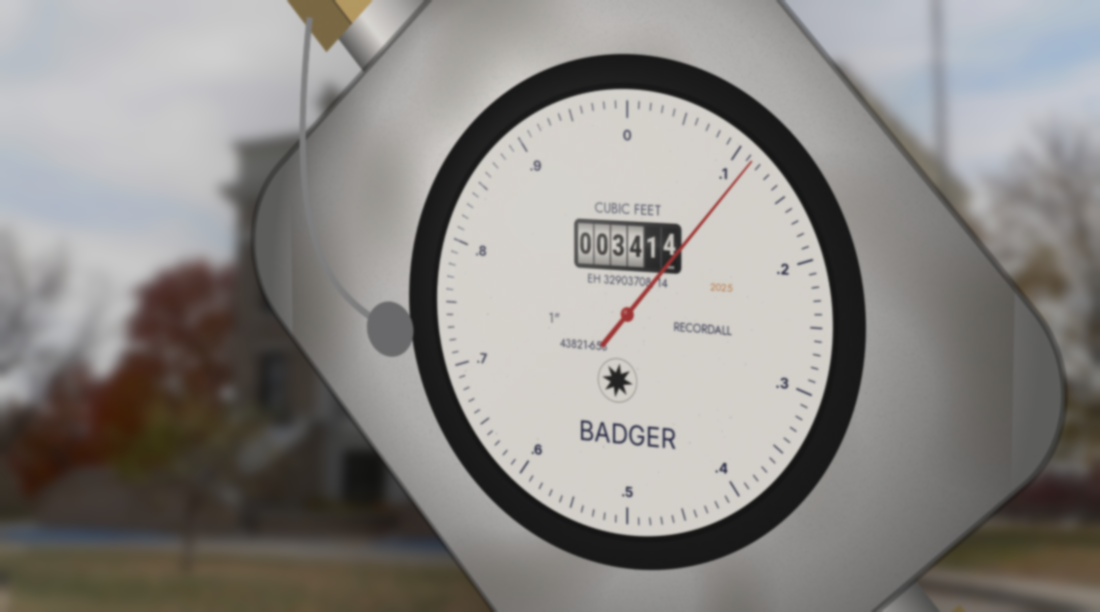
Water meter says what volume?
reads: 3414.11 ft³
